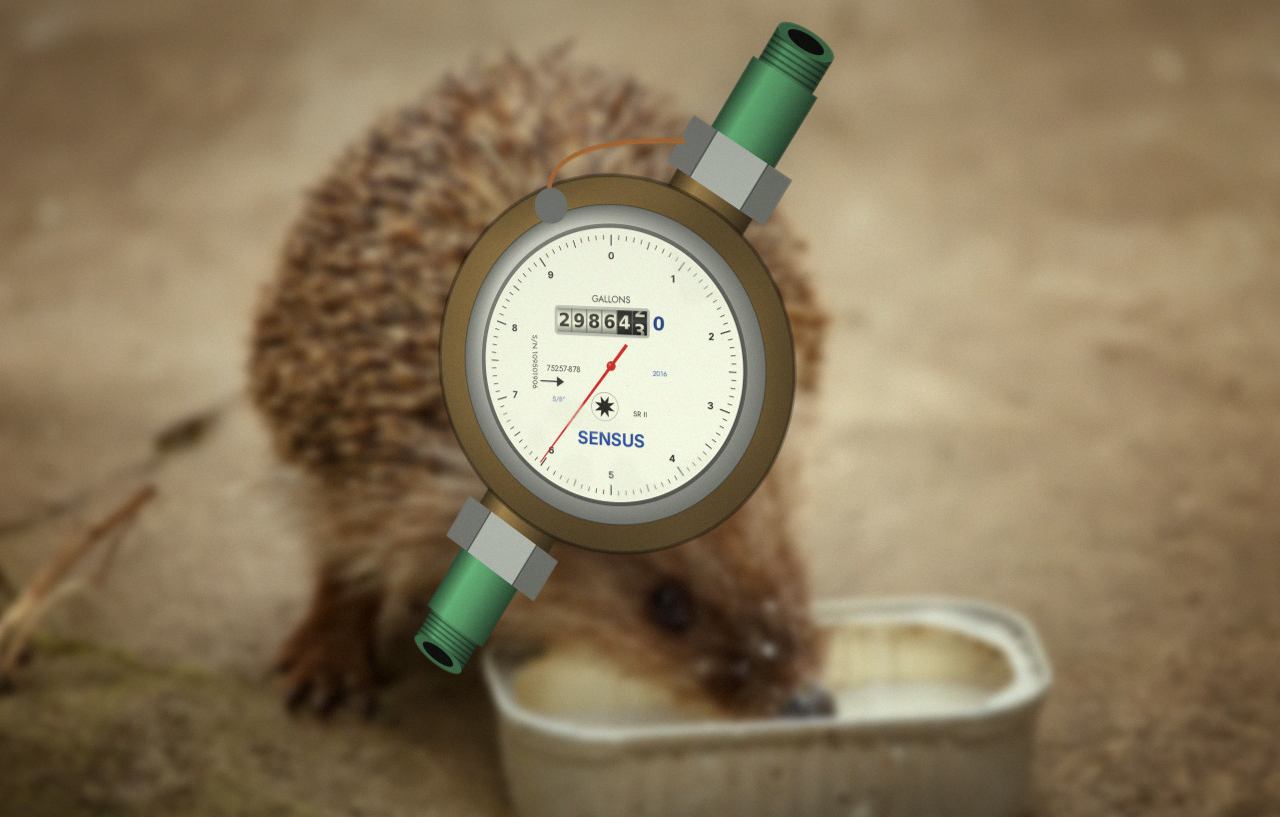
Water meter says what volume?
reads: 2986426.0 gal
